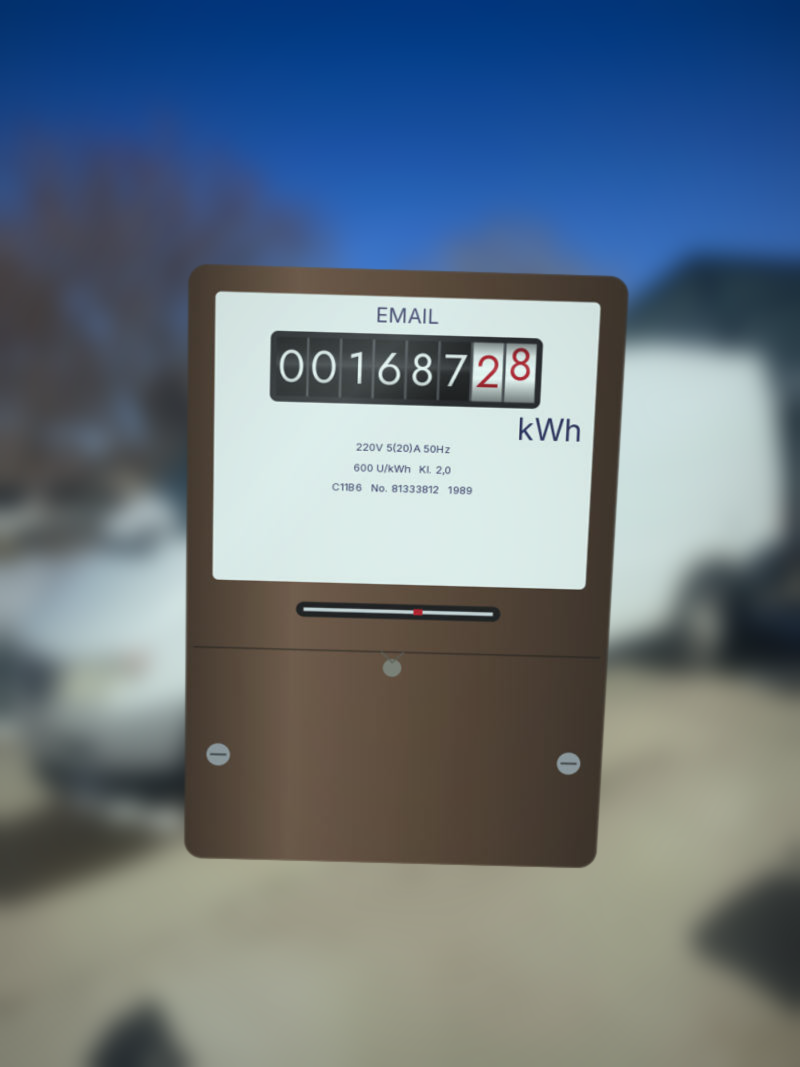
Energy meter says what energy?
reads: 1687.28 kWh
